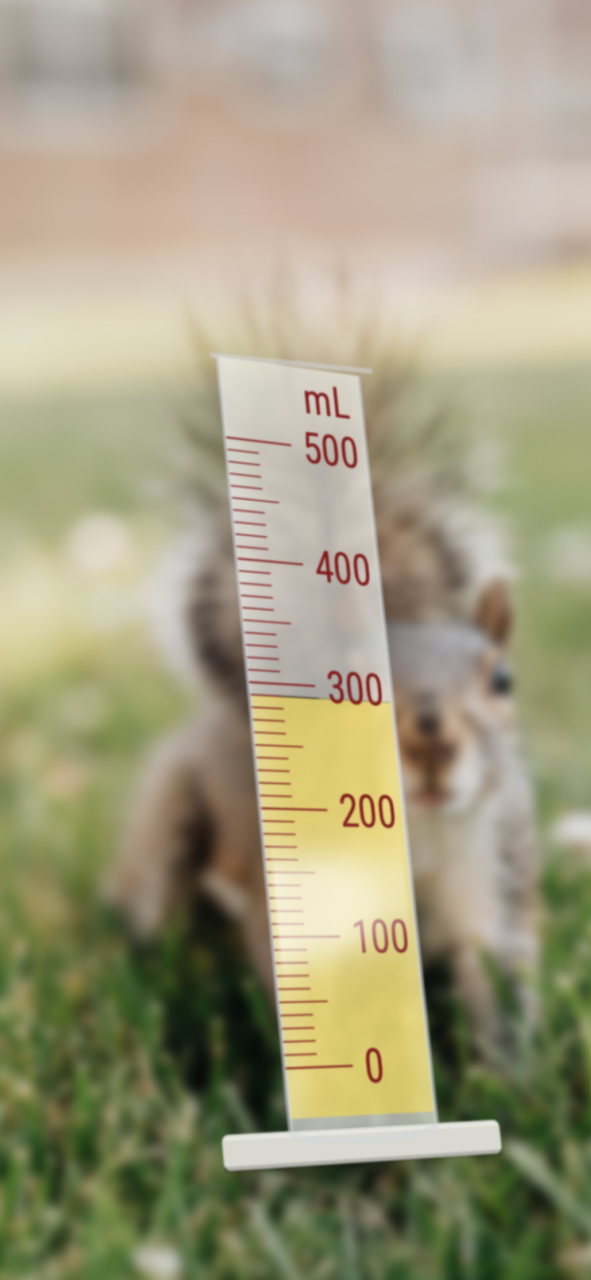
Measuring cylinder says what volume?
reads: 290 mL
